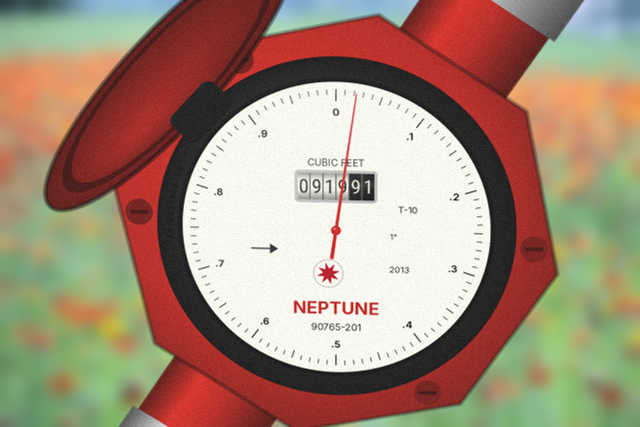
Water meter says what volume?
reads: 91991.02 ft³
